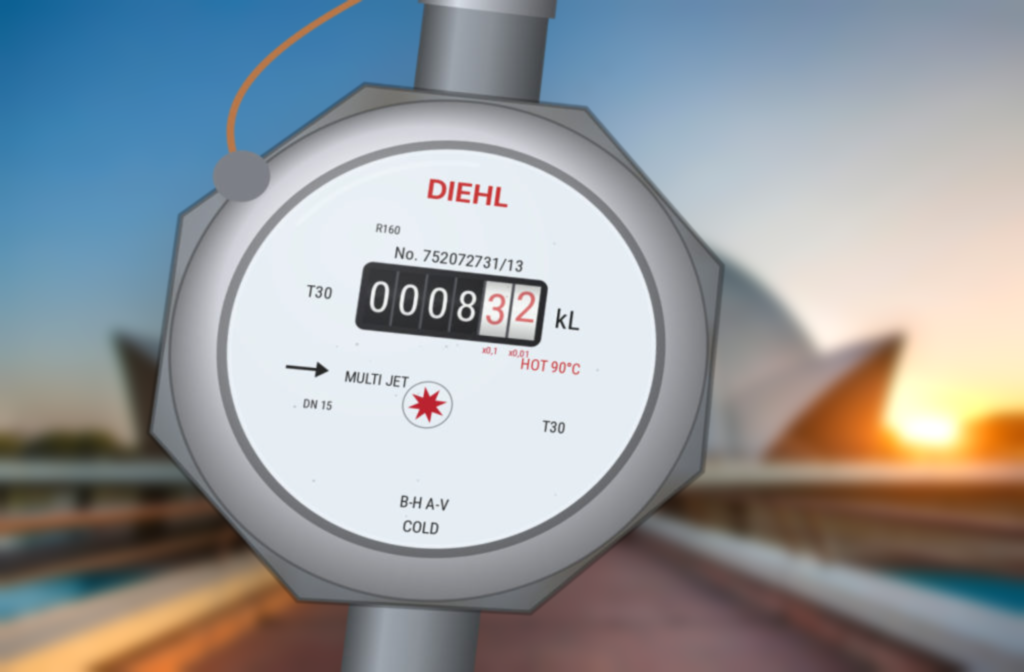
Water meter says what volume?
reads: 8.32 kL
